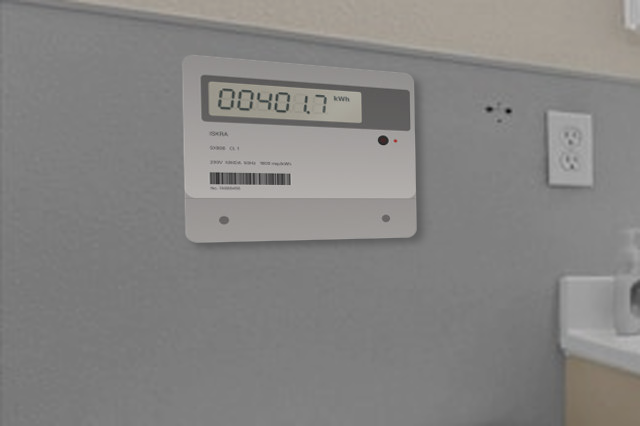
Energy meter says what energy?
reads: 401.7 kWh
